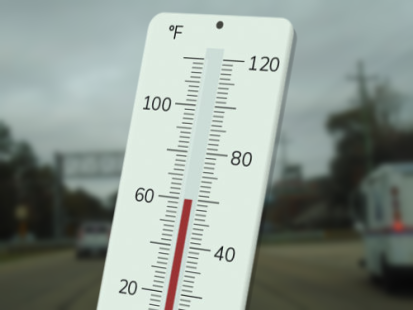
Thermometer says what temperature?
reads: 60 °F
